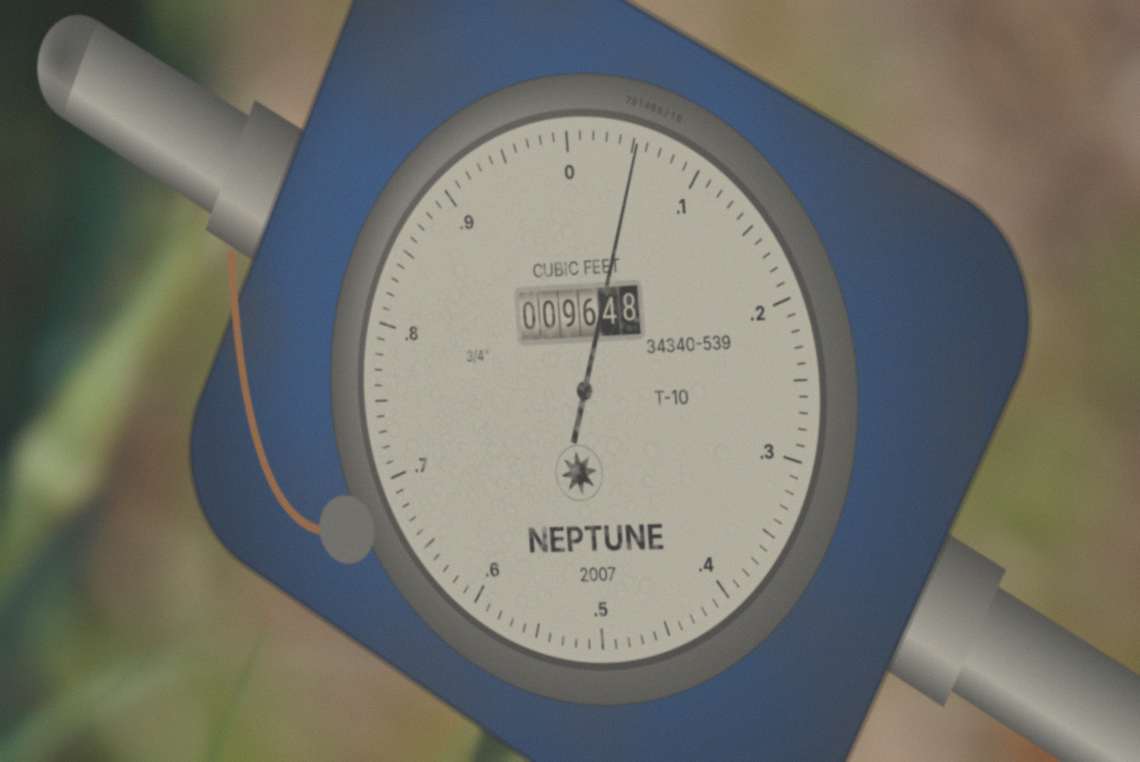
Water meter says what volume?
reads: 9648.05 ft³
